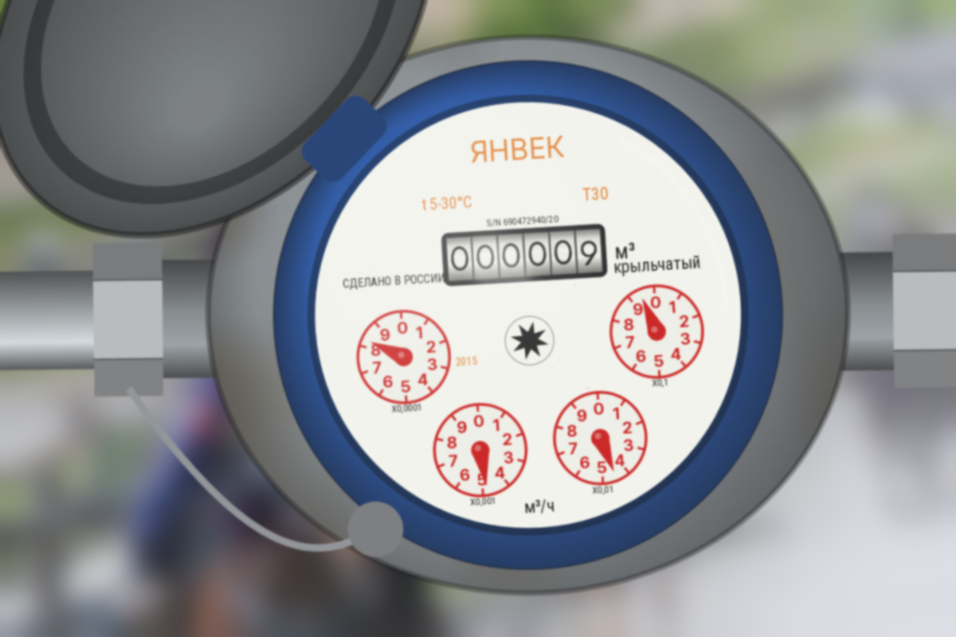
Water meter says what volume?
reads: 8.9448 m³
